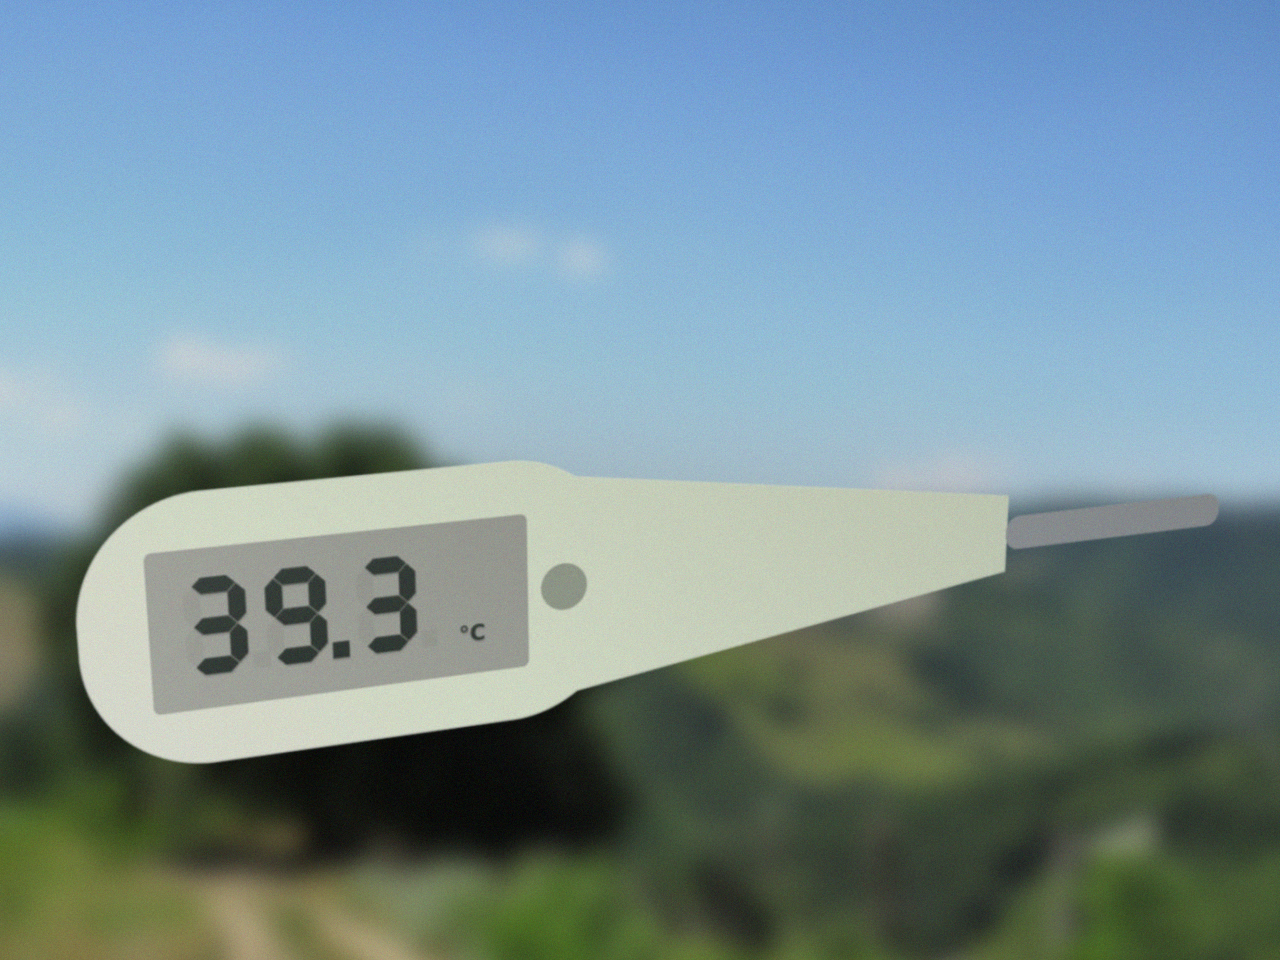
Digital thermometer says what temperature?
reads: 39.3 °C
